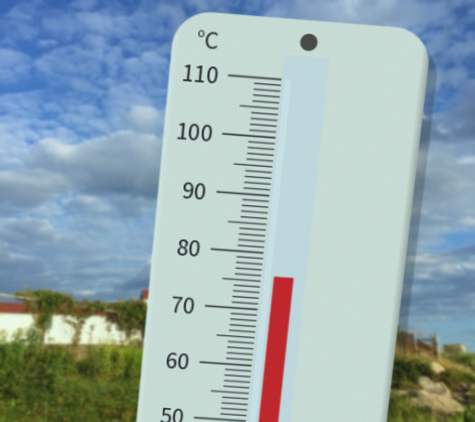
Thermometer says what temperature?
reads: 76 °C
